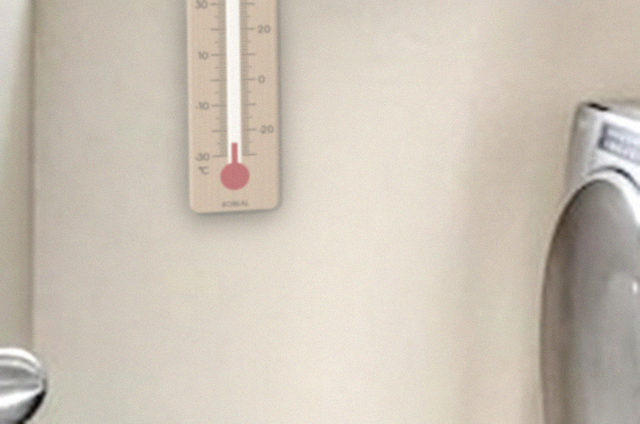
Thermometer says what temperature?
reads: -25 °C
